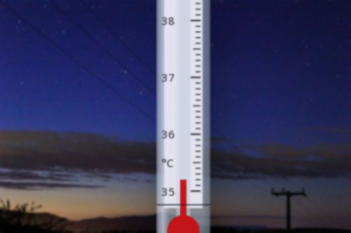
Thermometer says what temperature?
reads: 35.2 °C
